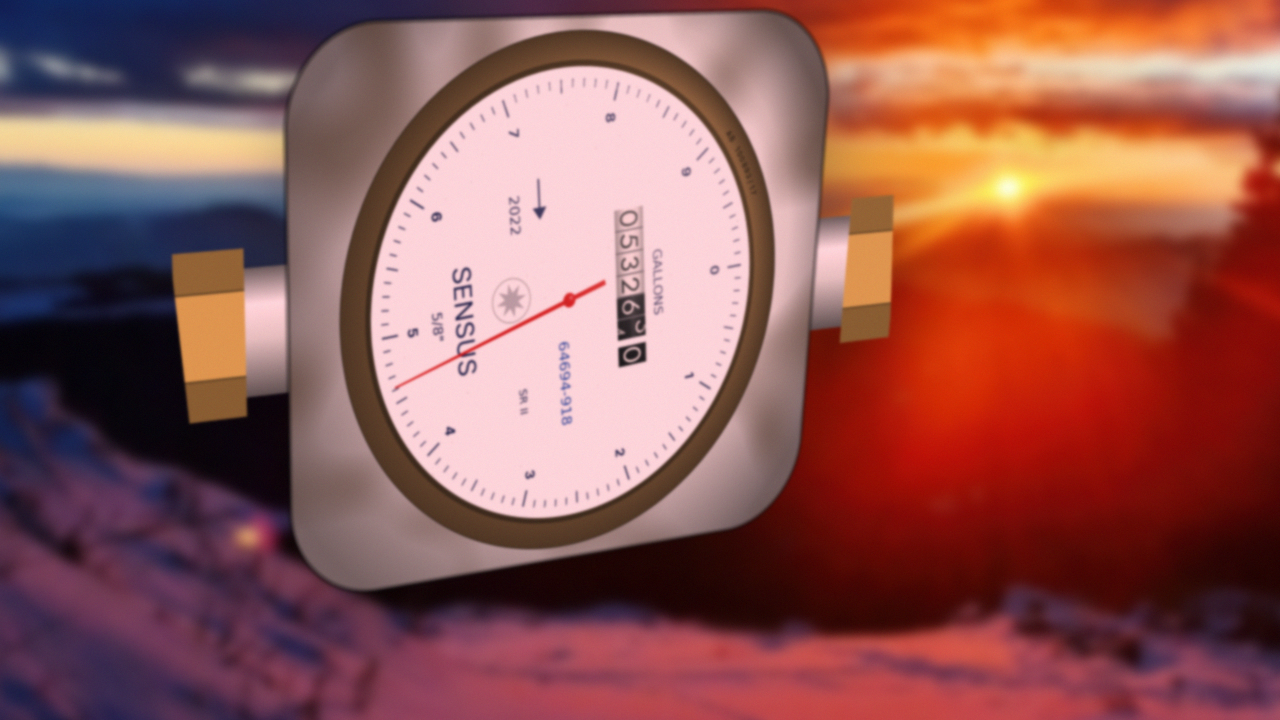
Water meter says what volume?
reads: 532634.6 gal
